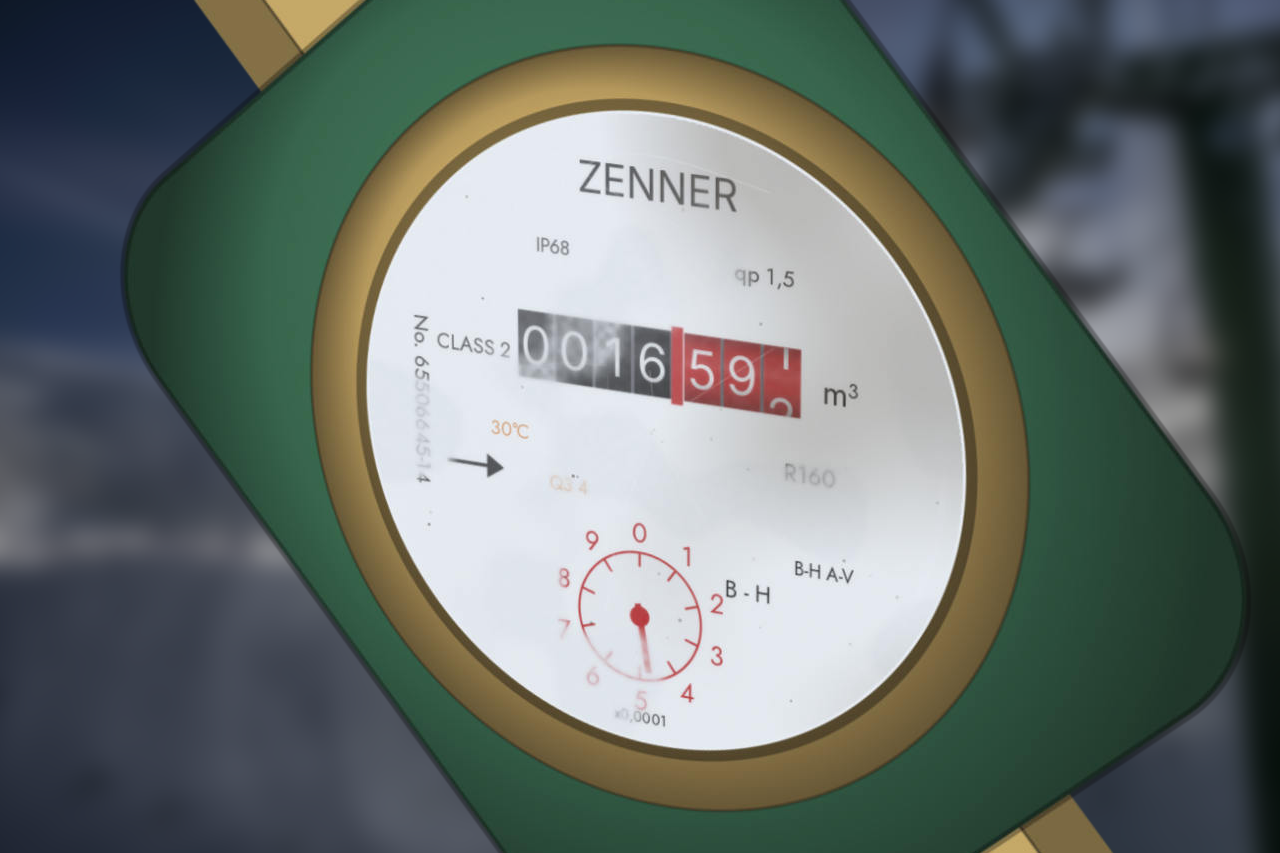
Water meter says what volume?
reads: 16.5914 m³
